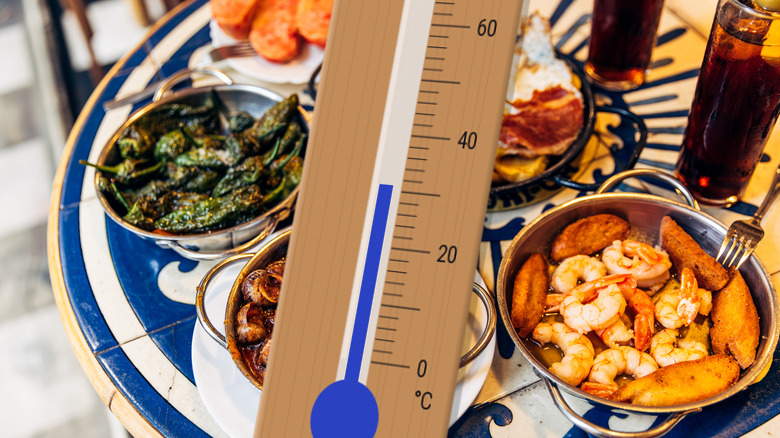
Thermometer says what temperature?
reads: 31 °C
